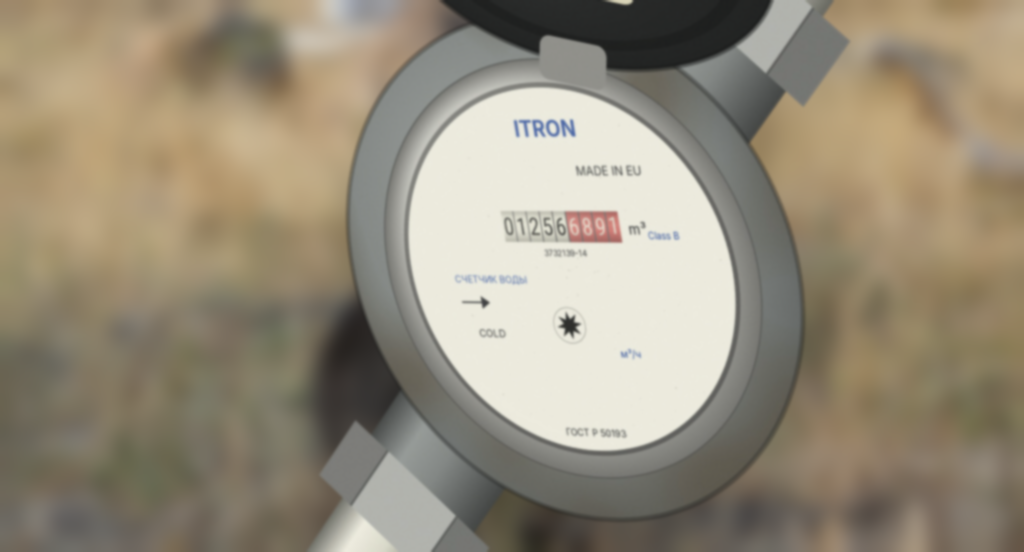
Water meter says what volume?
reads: 1256.6891 m³
